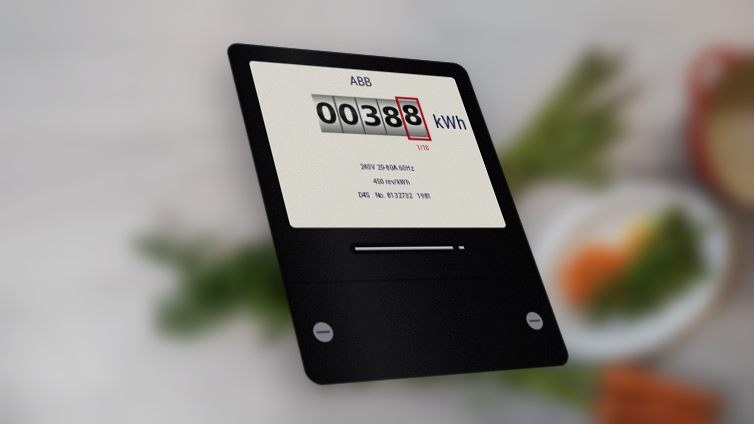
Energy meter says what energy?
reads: 38.8 kWh
